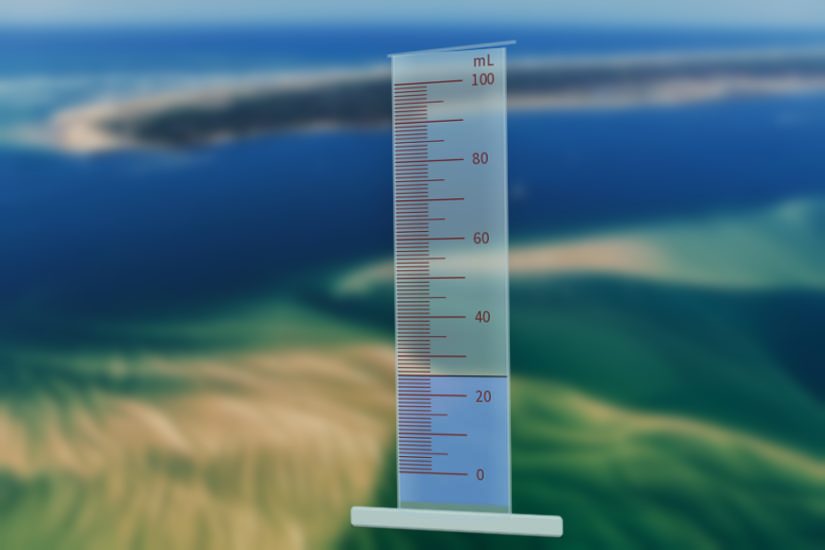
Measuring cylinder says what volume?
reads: 25 mL
